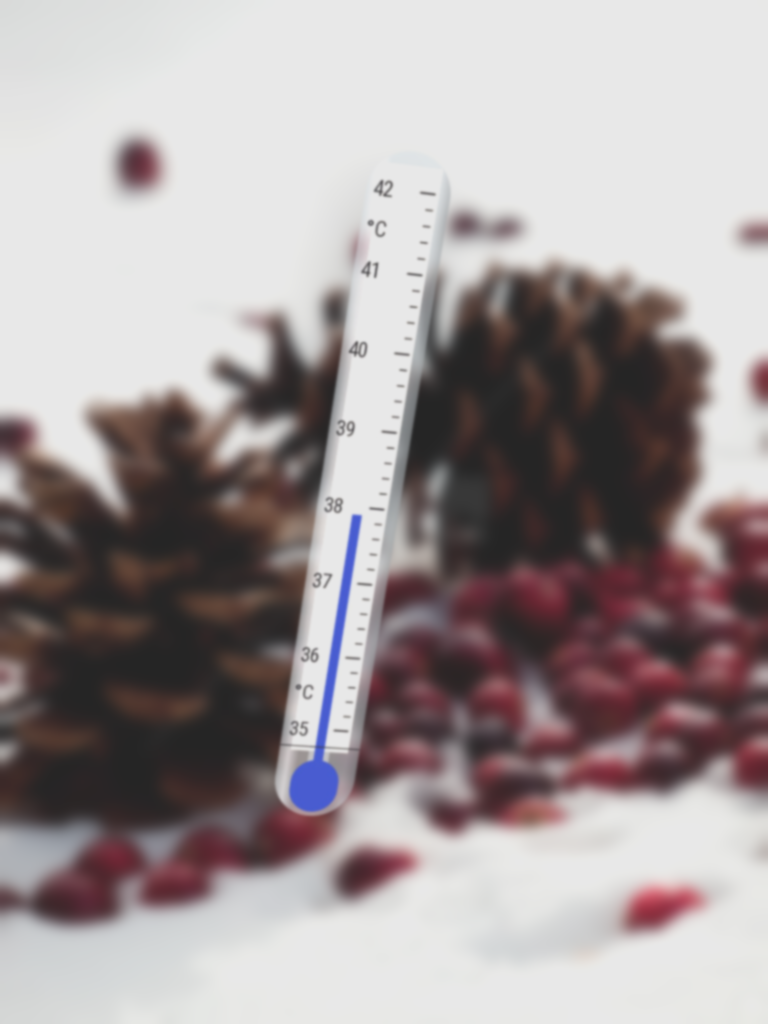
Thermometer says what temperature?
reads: 37.9 °C
